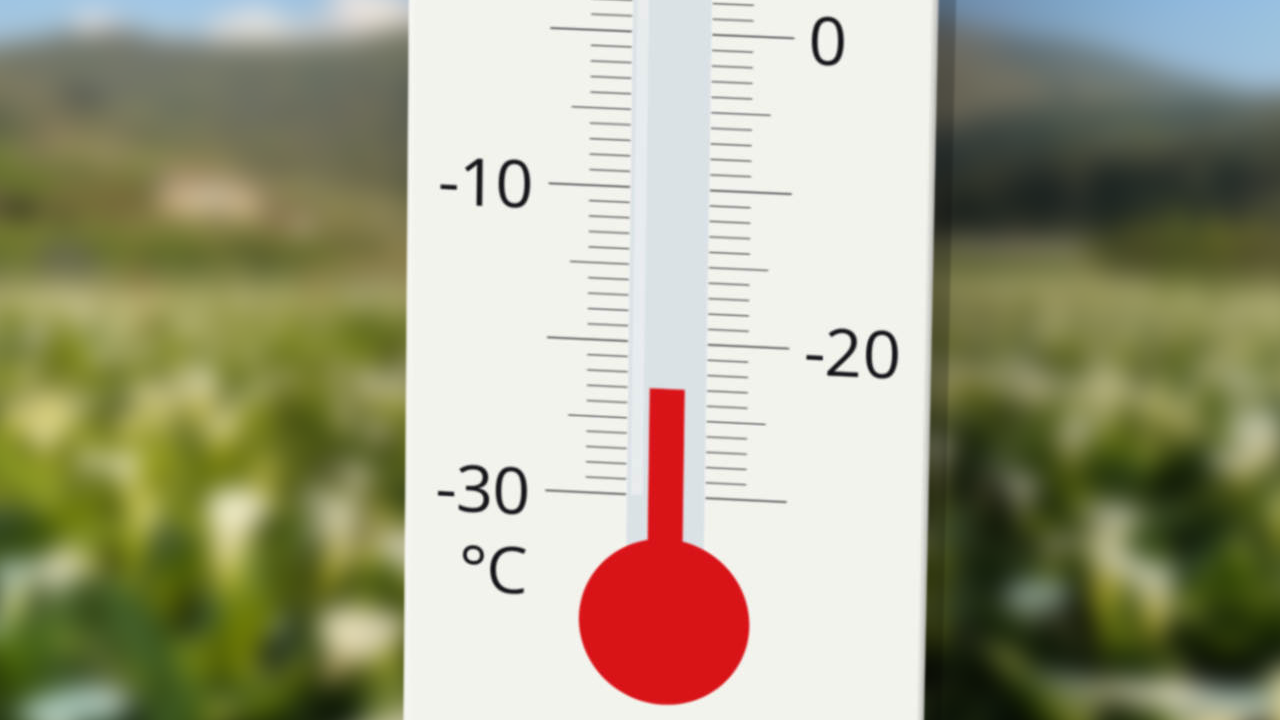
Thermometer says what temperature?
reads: -23 °C
